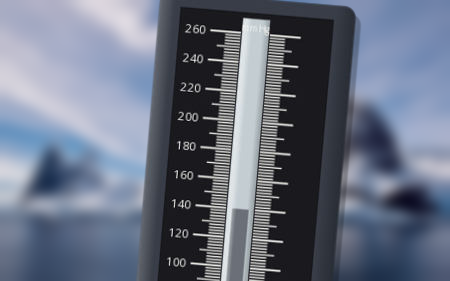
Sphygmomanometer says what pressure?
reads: 140 mmHg
